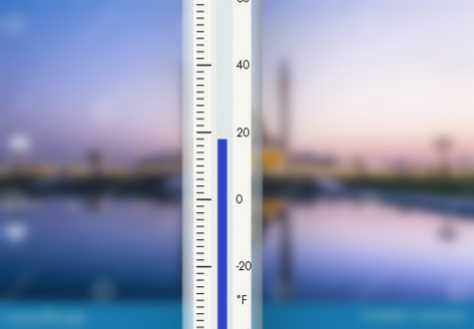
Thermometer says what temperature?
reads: 18 °F
